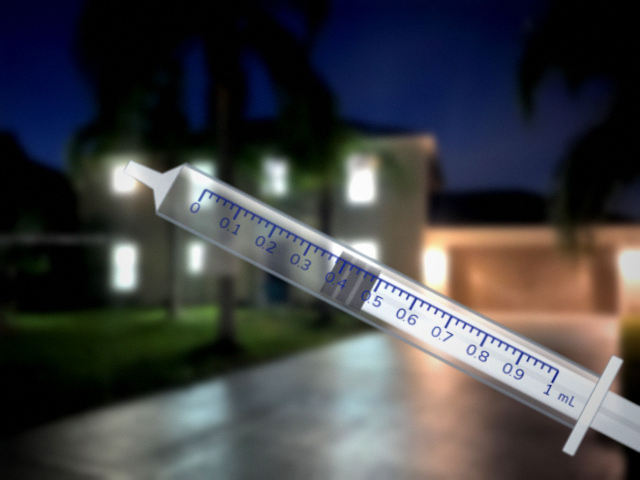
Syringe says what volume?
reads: 0.38 mL
